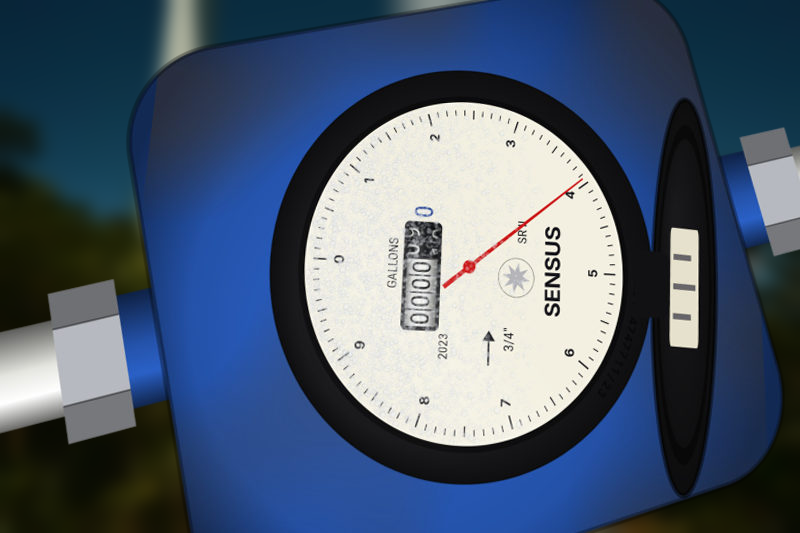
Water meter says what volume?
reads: 93.9 gal
